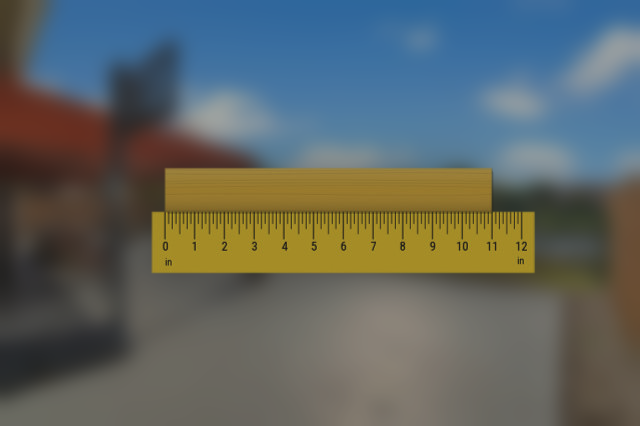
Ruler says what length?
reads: 11 in
